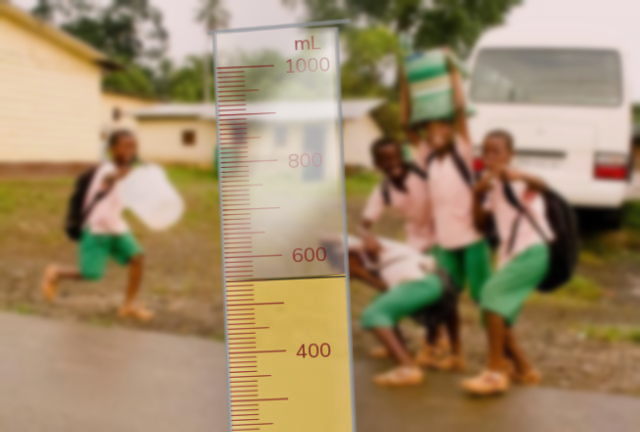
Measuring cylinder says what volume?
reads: 550 mL
